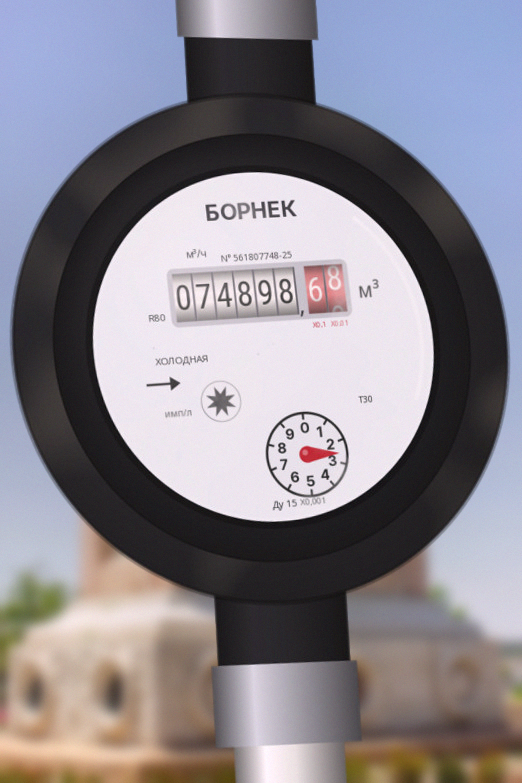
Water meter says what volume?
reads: 74898.682 m³
